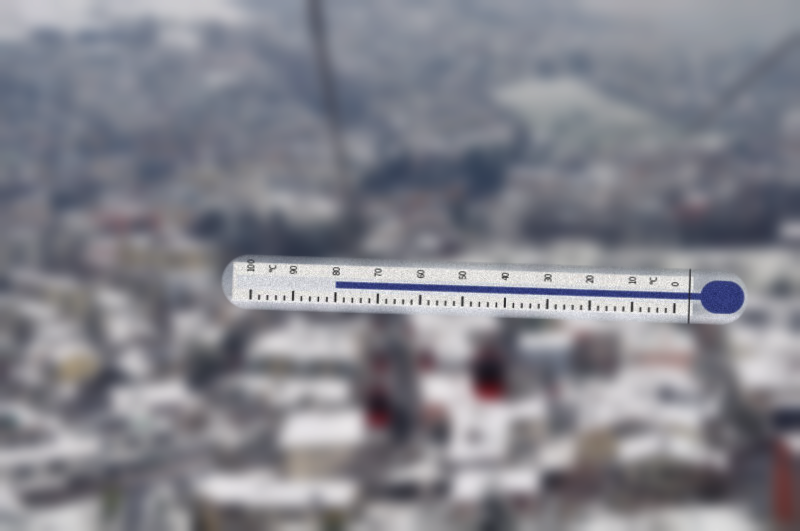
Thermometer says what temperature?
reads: 80 °C
